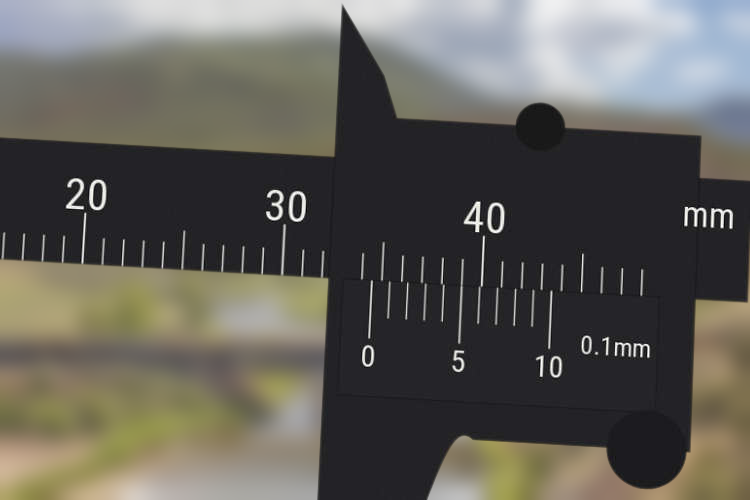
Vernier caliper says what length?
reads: 34.5 mm
